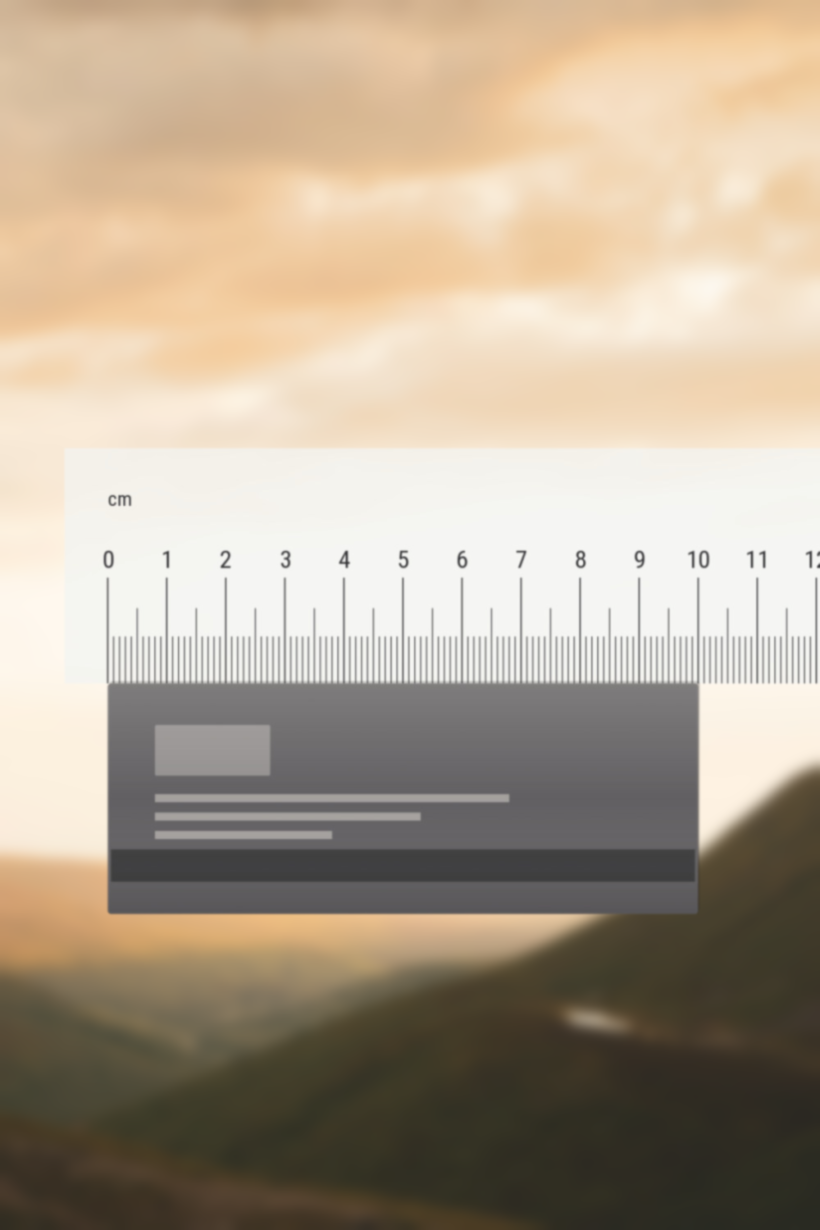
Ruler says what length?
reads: 10 cm
